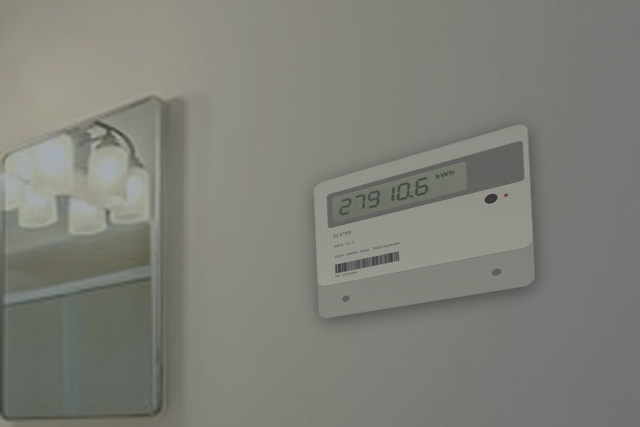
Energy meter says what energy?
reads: 27910.6 kWh
